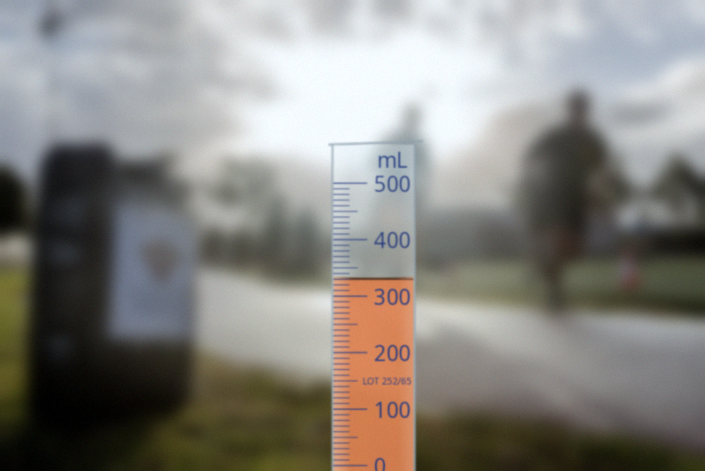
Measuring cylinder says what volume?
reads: 330 mL
